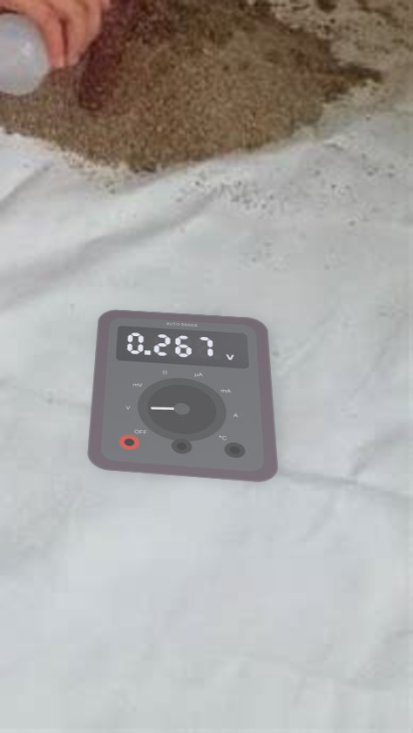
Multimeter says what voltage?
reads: 0.267 V
